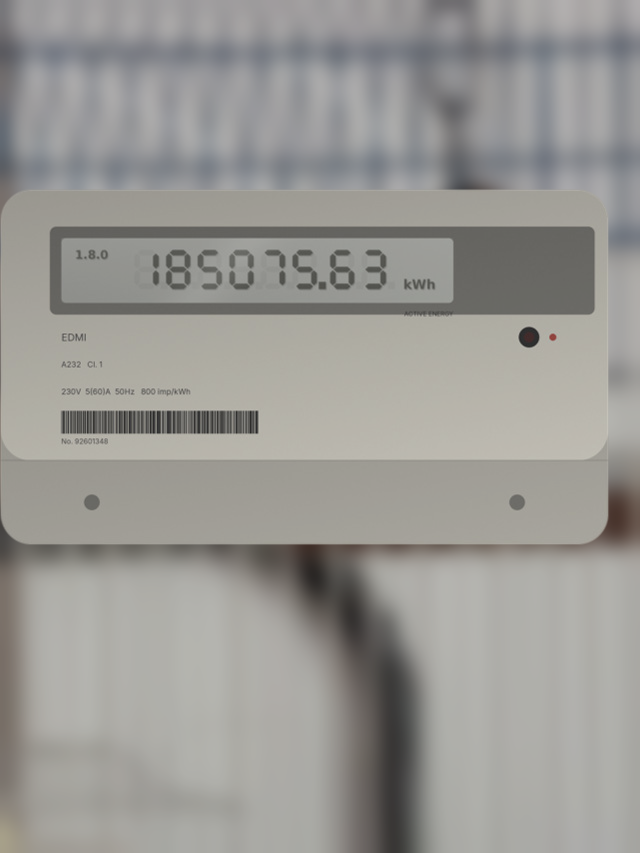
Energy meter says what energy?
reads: 185075.63 kWh
